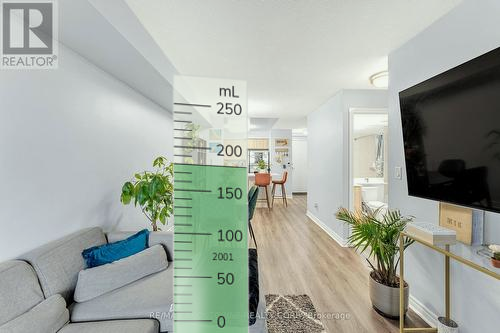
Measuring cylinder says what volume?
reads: 180 mL
